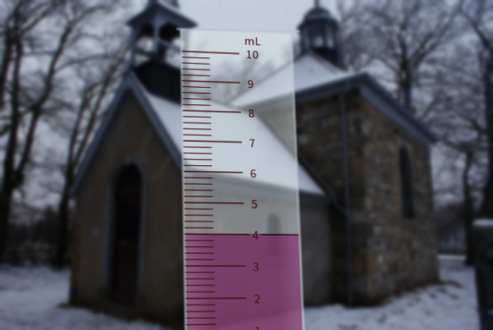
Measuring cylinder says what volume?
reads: 4 mL
